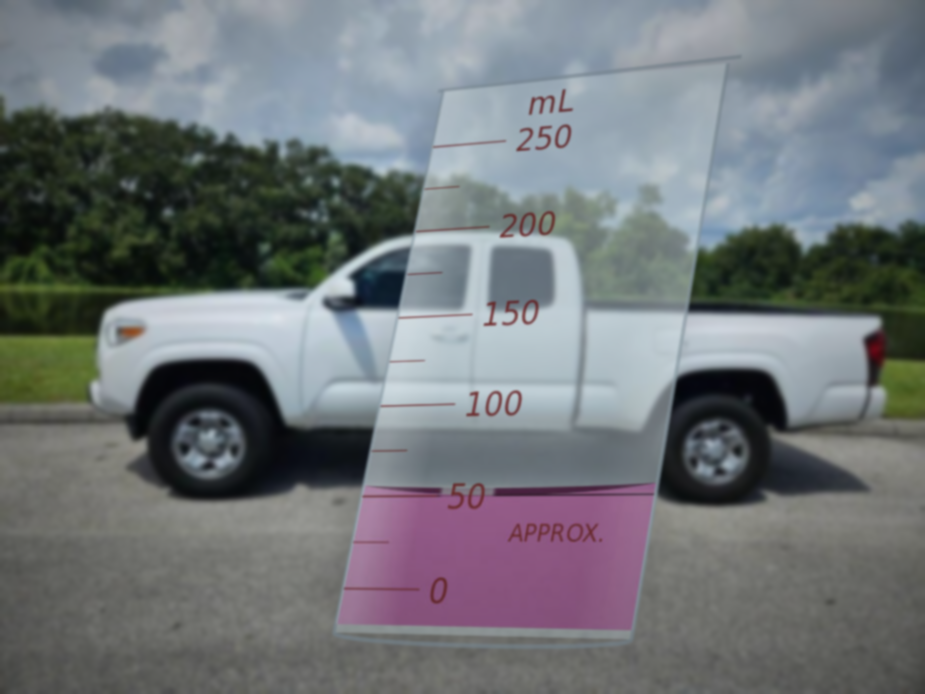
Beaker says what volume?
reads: 50 mL
